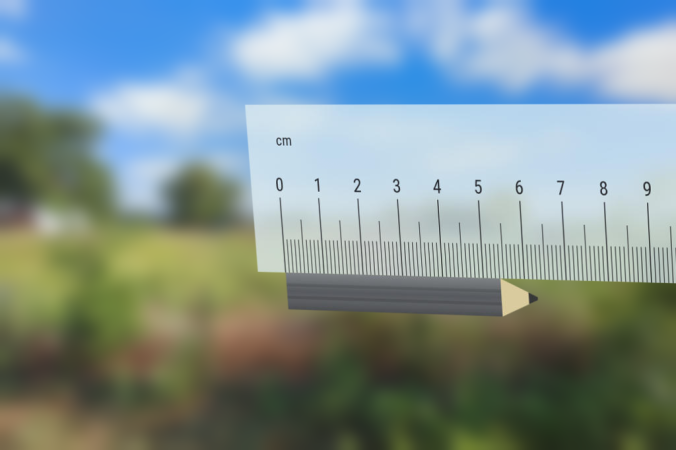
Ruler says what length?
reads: 6.3 cm
